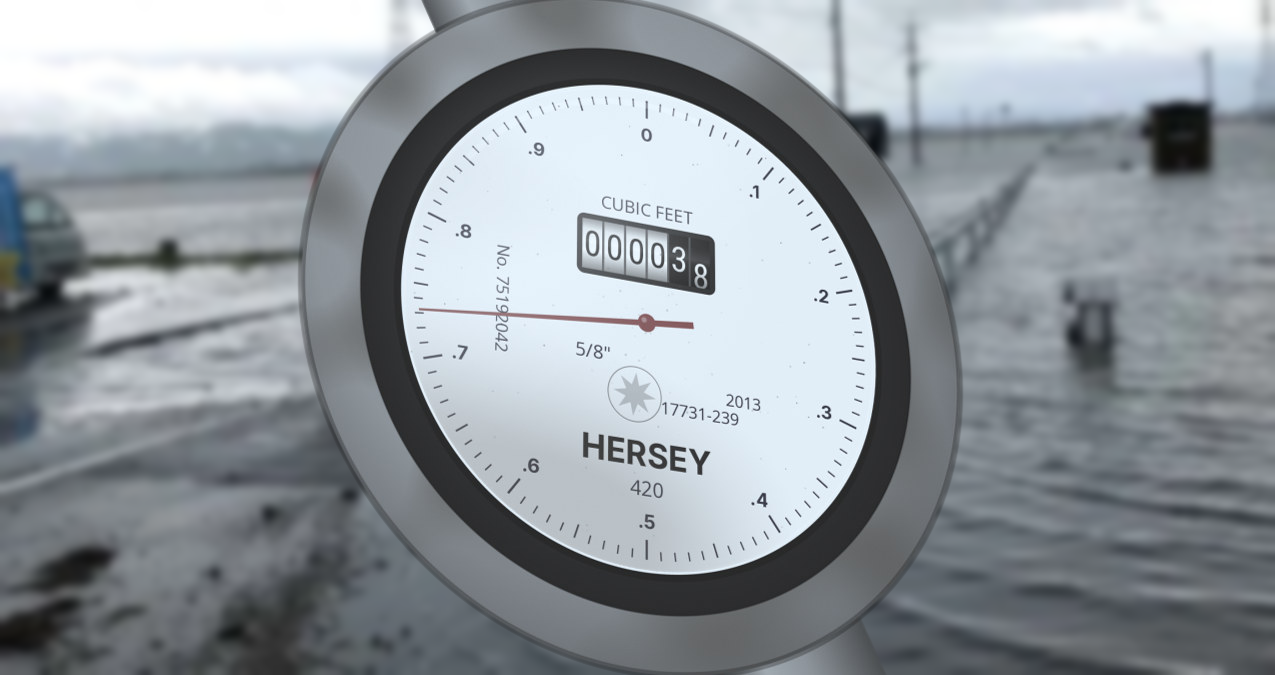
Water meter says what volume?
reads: 37.73 ft³
